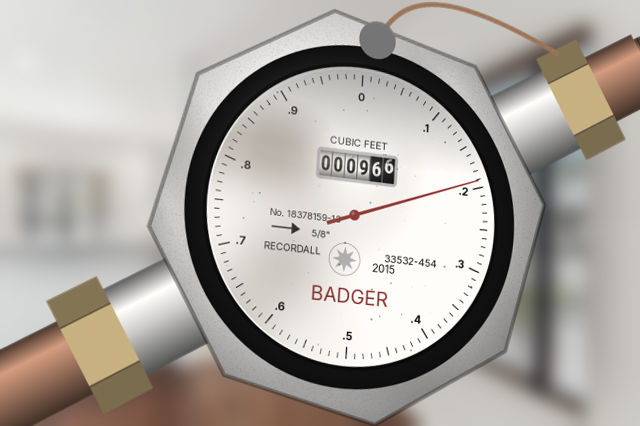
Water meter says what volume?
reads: 966.19 ft³
